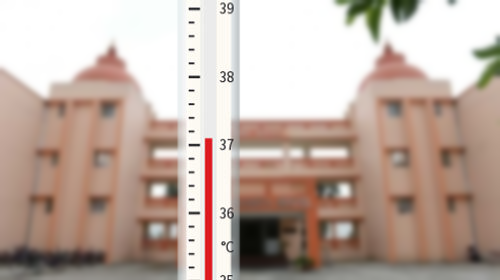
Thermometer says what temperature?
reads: 37.1 °C
